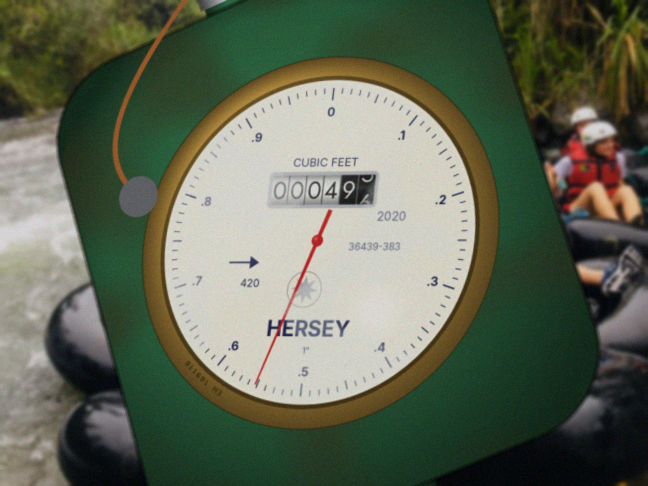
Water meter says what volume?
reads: 495.55 ft³
